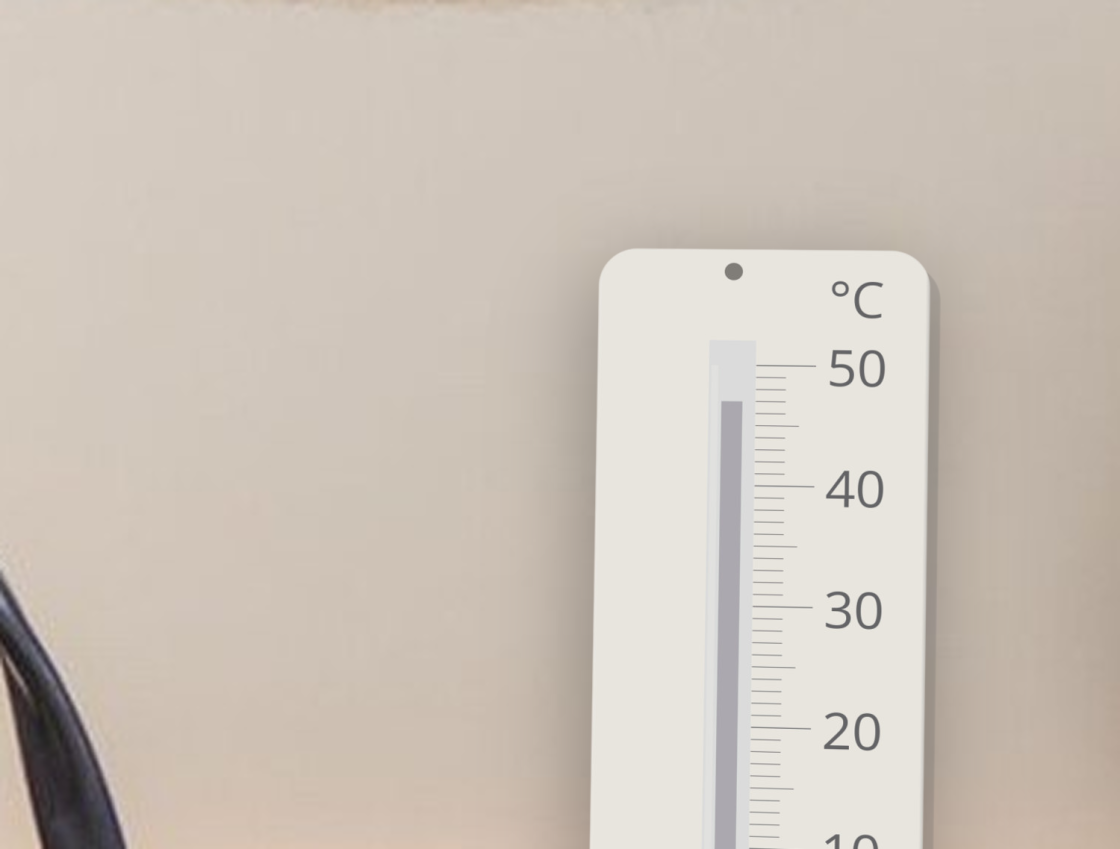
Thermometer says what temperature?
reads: 47 °C
